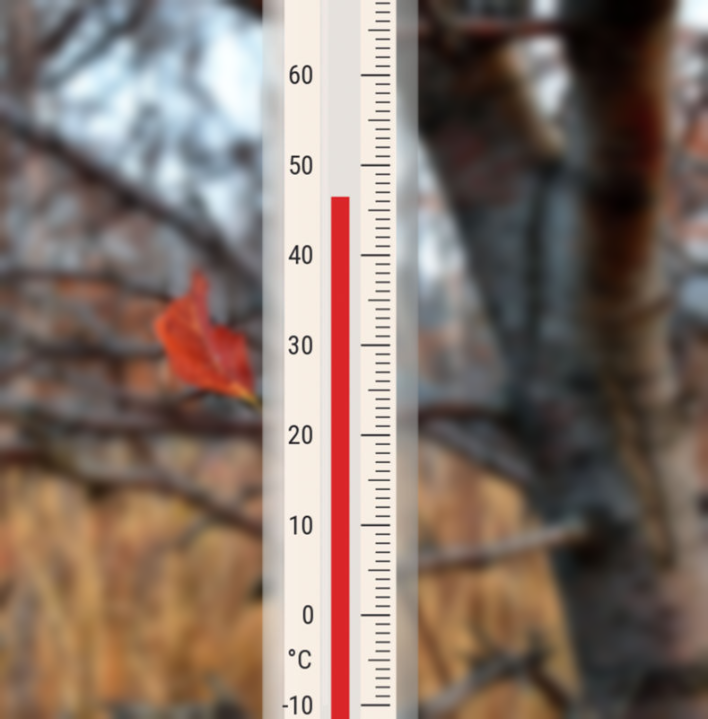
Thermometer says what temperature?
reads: 46.5 °C
